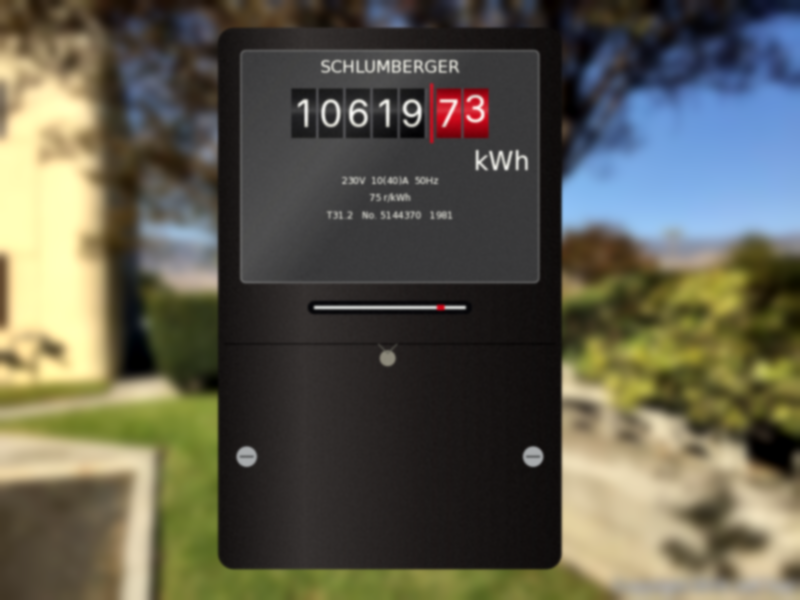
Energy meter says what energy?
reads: 10619.73 kWh
